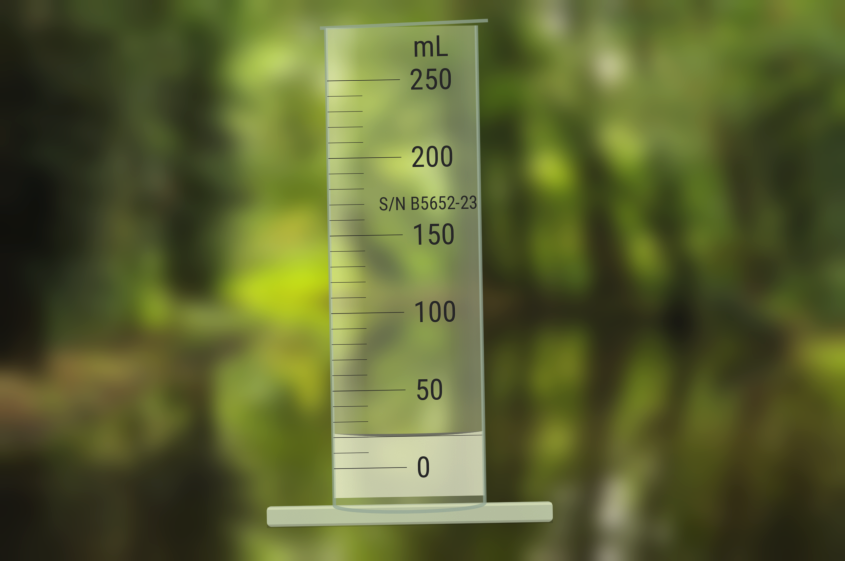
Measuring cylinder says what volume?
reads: 20 mL
